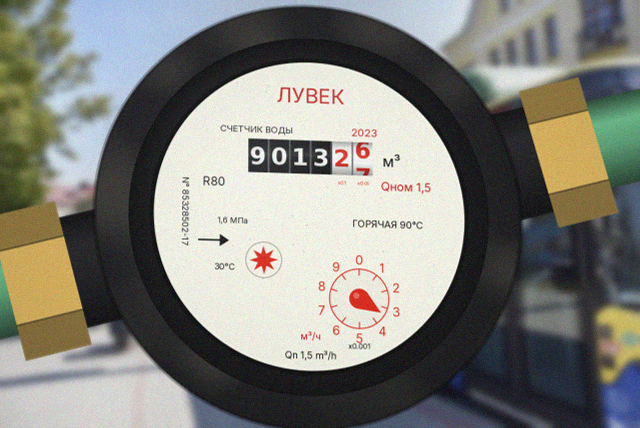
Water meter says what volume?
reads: 9013.263 m³
